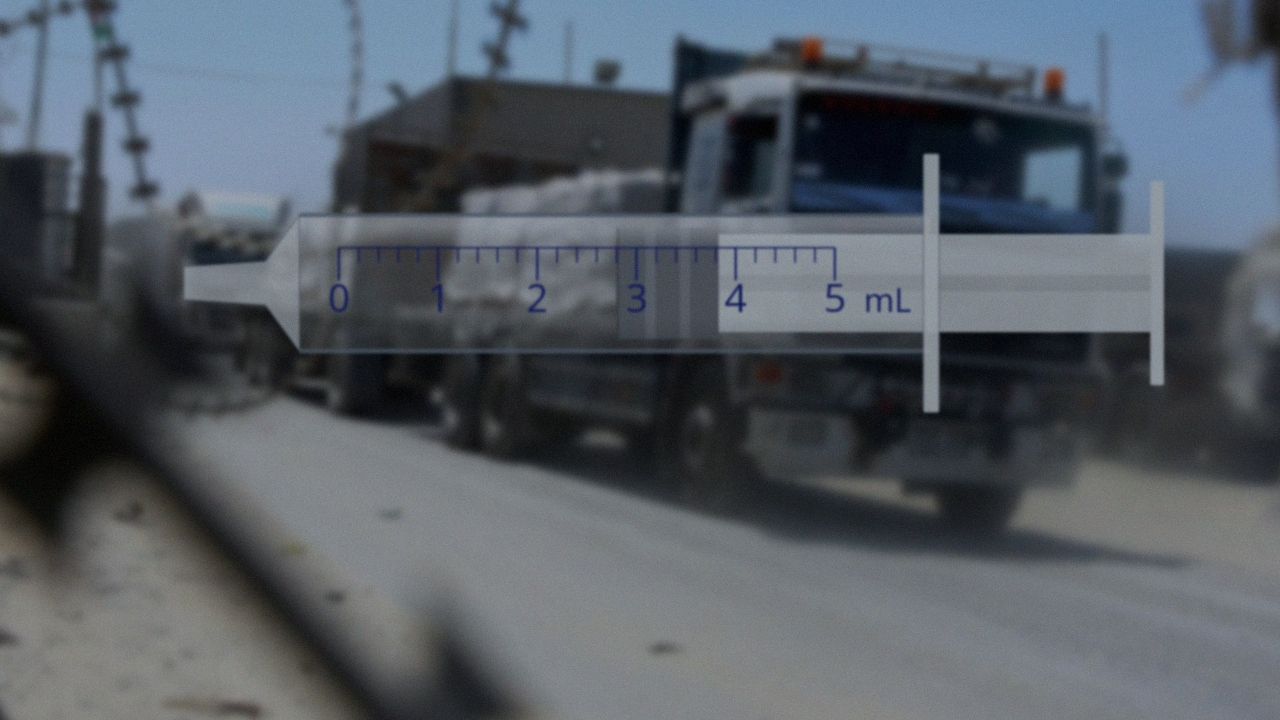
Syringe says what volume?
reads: 2.8 mL
